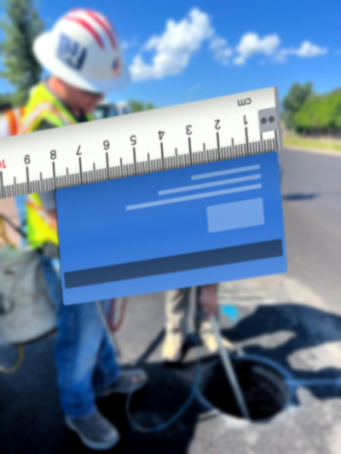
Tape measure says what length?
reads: 8 cm
